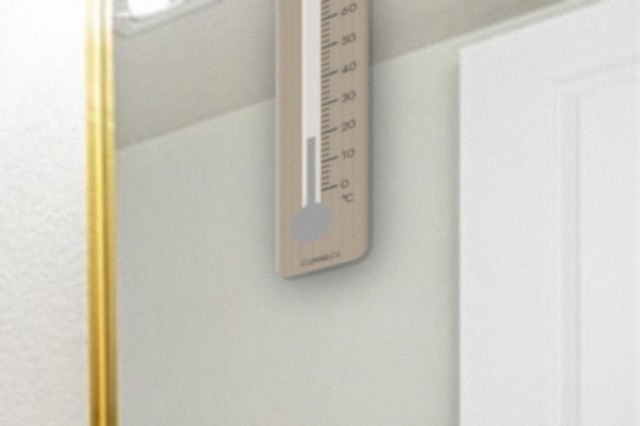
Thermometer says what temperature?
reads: 20 °C
